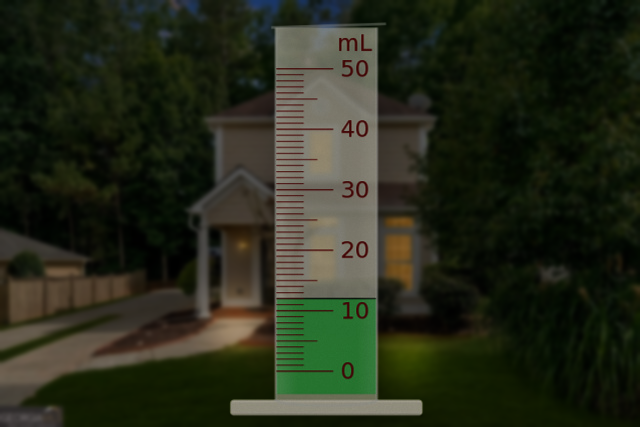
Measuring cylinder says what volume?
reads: 12 mL
